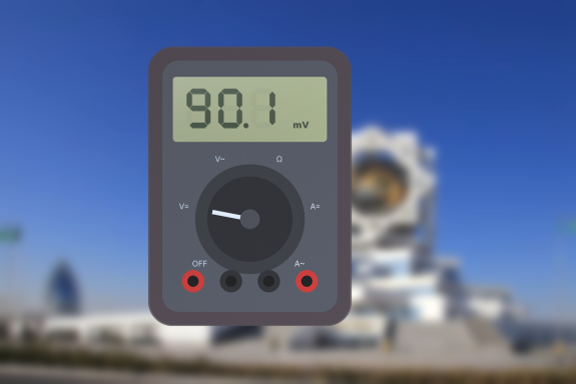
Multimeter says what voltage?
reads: 90.1 mV
